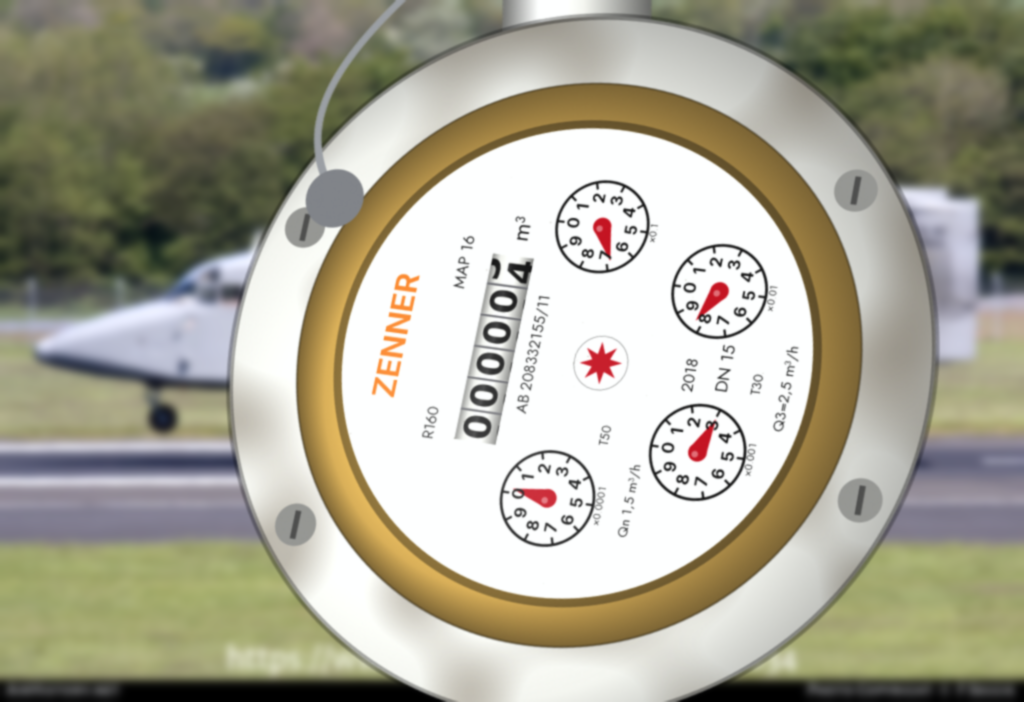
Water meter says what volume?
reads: 3.6830 m³
